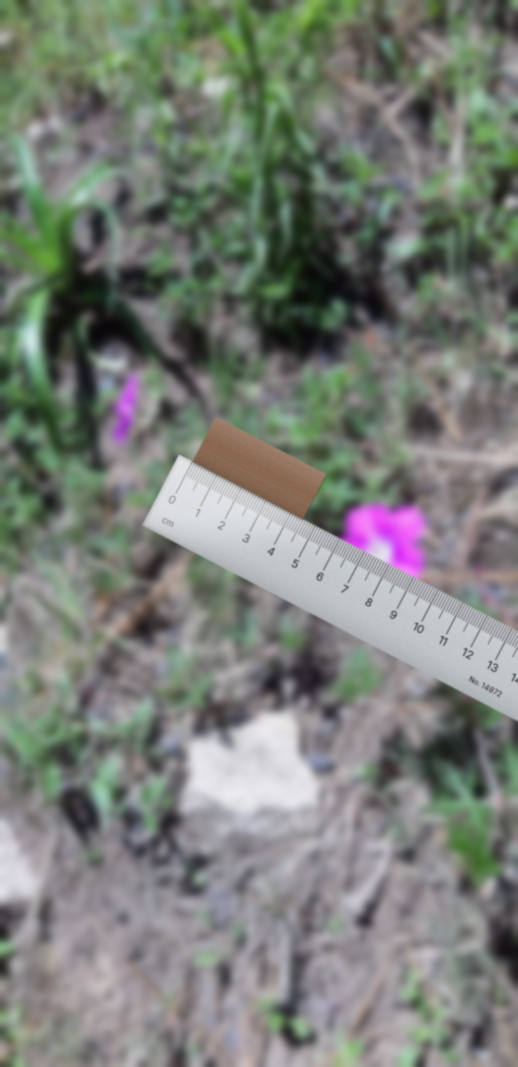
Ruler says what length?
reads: 4.5 cm
